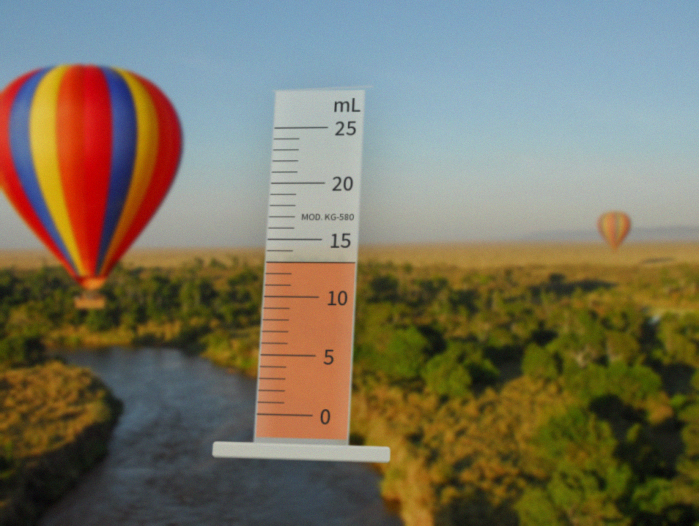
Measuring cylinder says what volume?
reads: 13 mL
